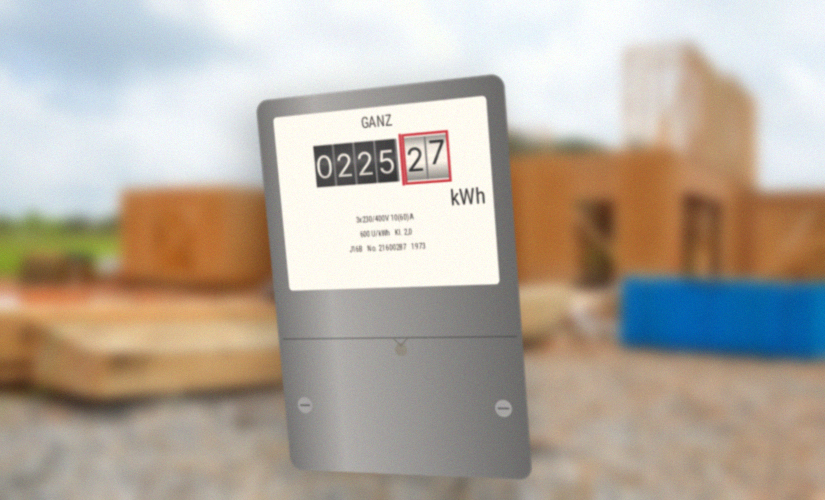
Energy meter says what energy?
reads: 225.27 kWh
